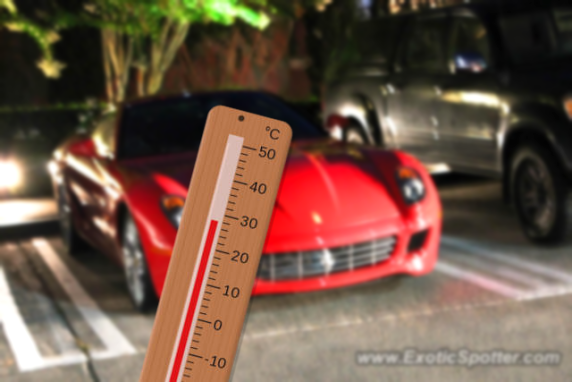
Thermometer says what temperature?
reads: 28 °C
